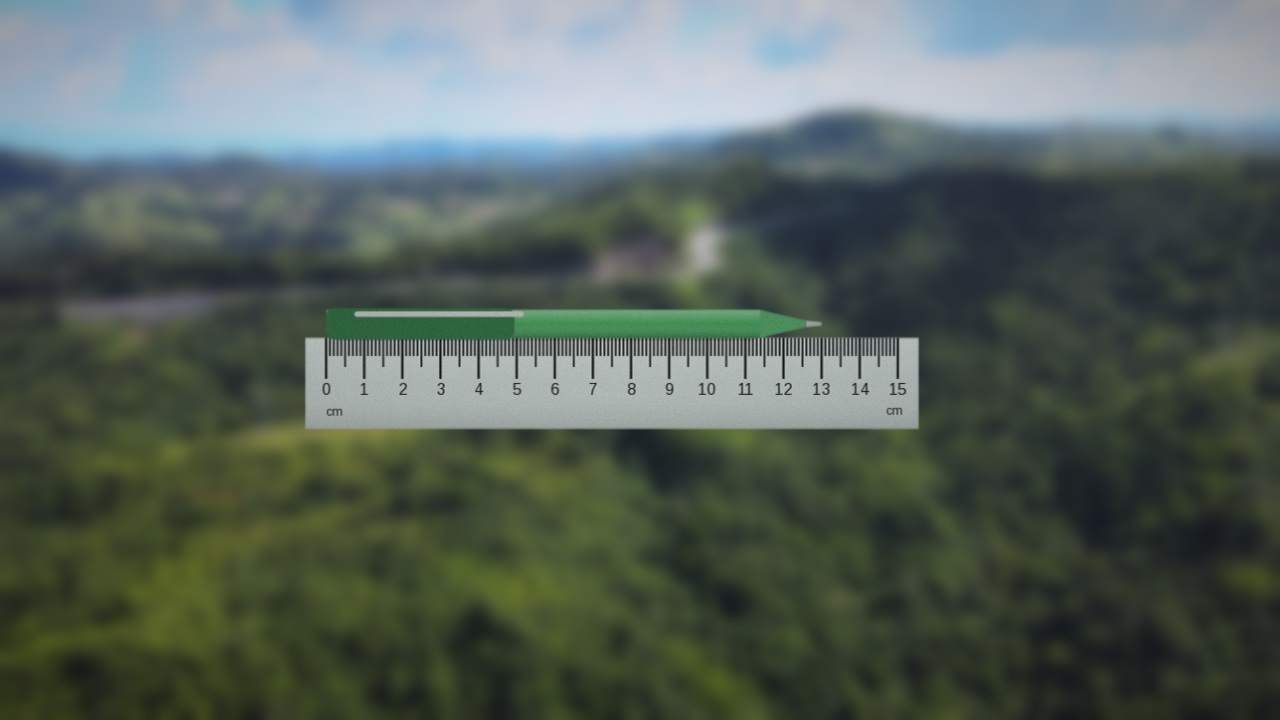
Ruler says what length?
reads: 13 cm
